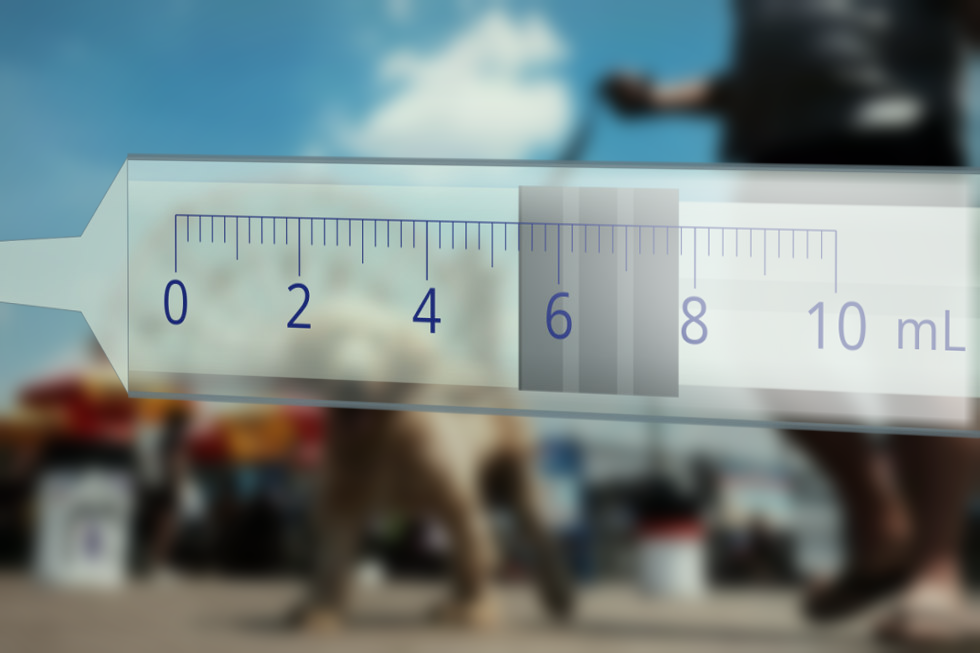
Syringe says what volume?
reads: 5.4 mL
